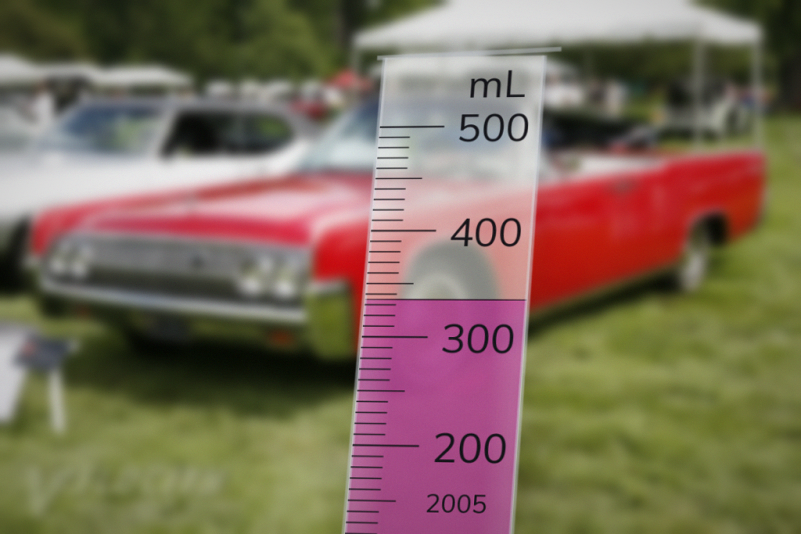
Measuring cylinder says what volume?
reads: 335 mL
